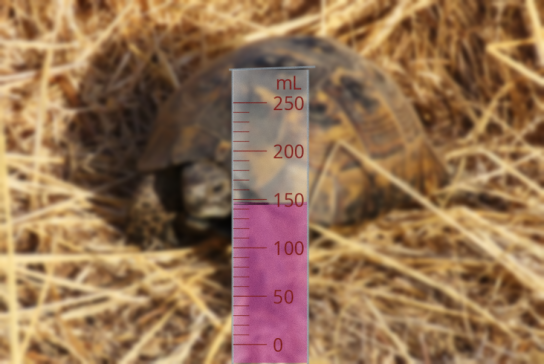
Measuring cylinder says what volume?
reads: 145 mL
